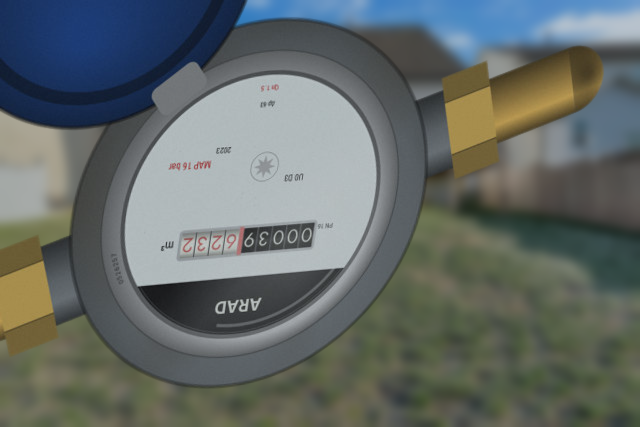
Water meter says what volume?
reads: 39.6232 m³
